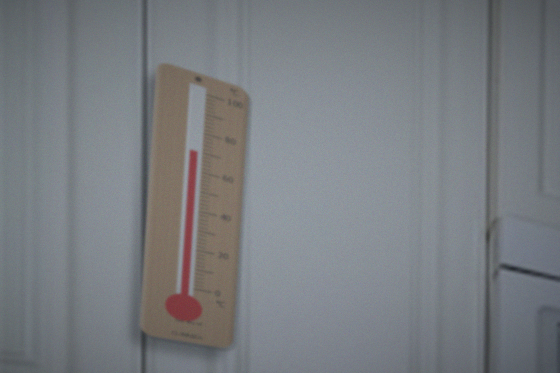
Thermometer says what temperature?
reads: 70 °C
